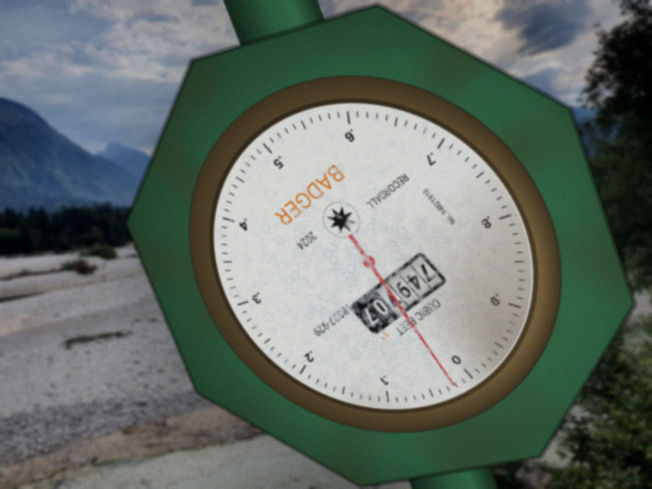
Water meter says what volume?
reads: 749707.02 ft³
